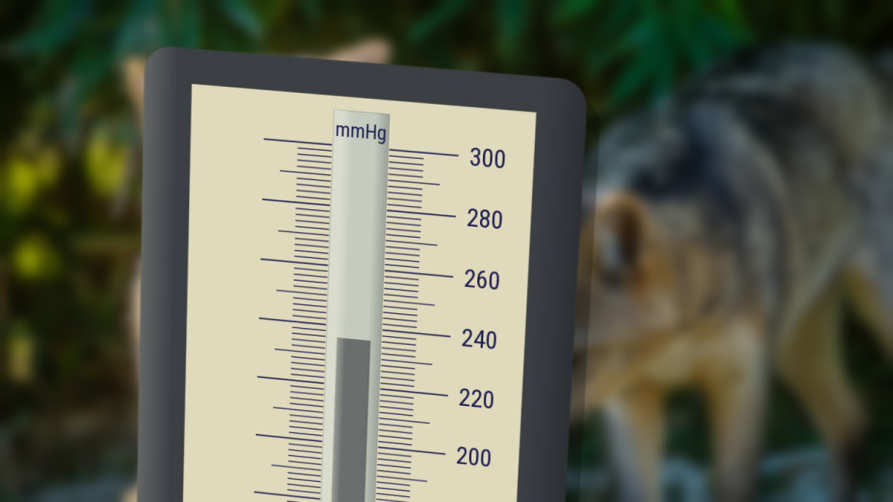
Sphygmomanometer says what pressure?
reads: 236 mmHg
